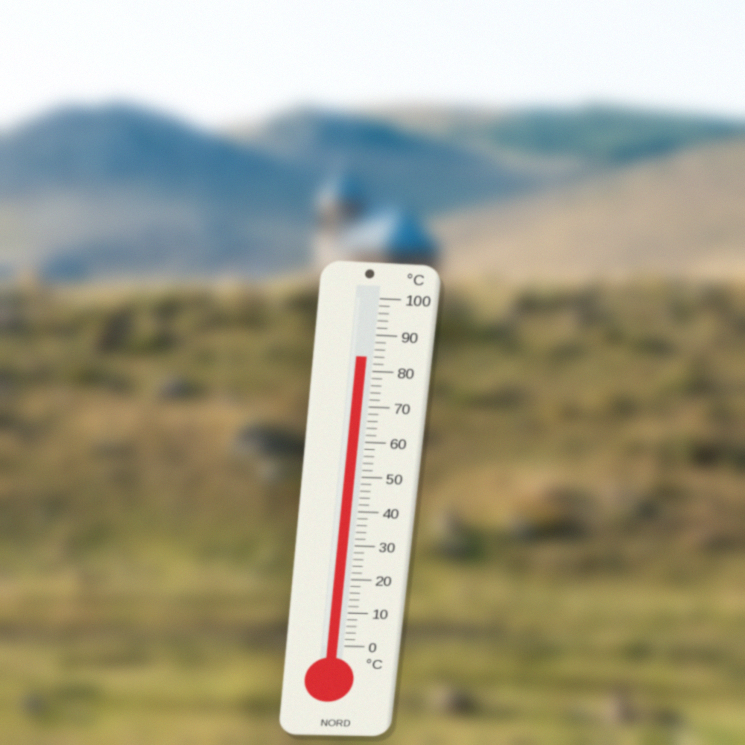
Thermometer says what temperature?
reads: 84 °C
